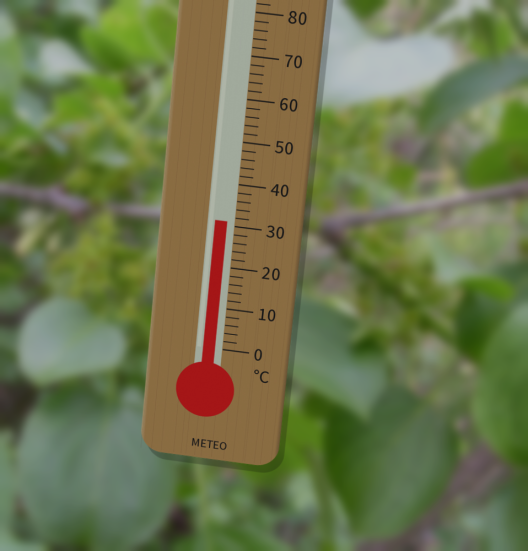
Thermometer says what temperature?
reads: 31 °C
